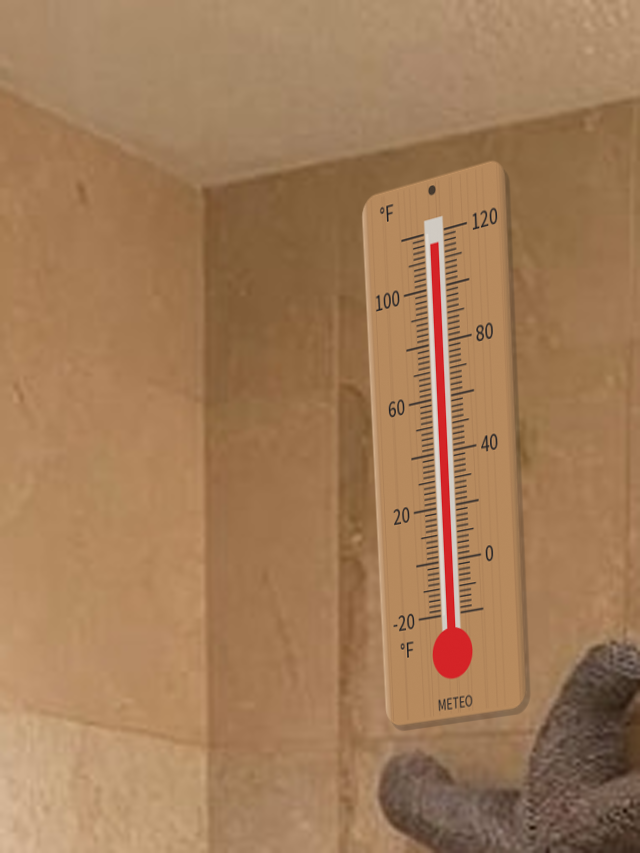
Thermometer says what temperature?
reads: 116 °F
